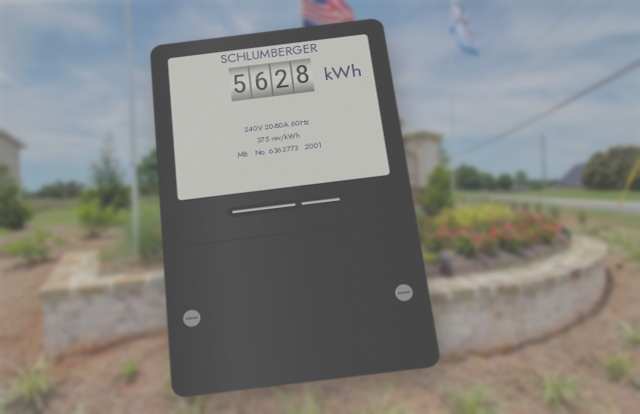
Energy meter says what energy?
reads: 5628 kWh
